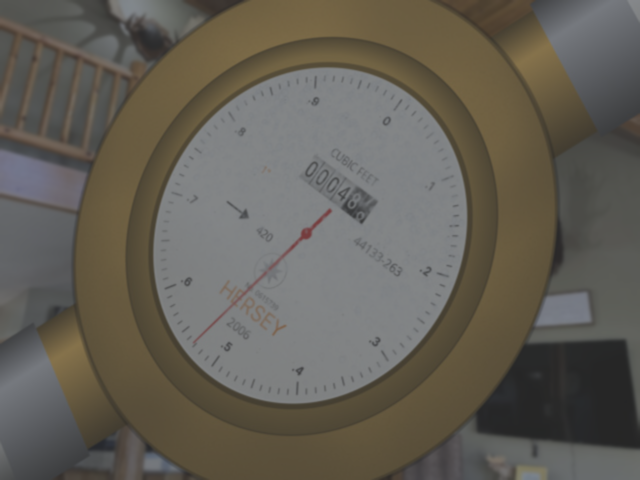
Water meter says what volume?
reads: 487.53 ft³
